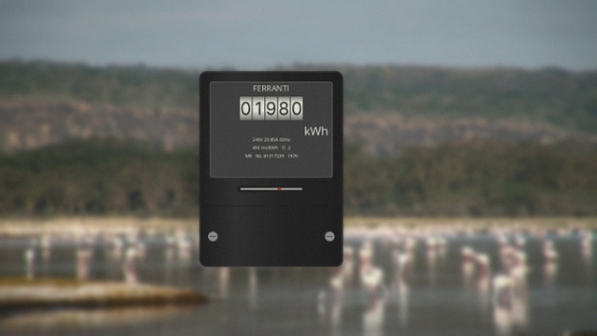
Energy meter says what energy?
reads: 1980 kWh
